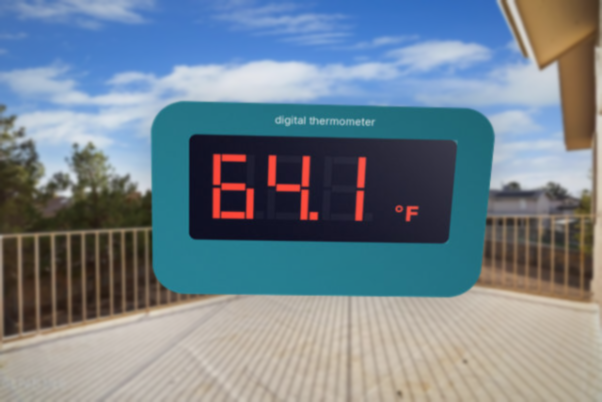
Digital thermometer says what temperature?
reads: 64.1 °F
